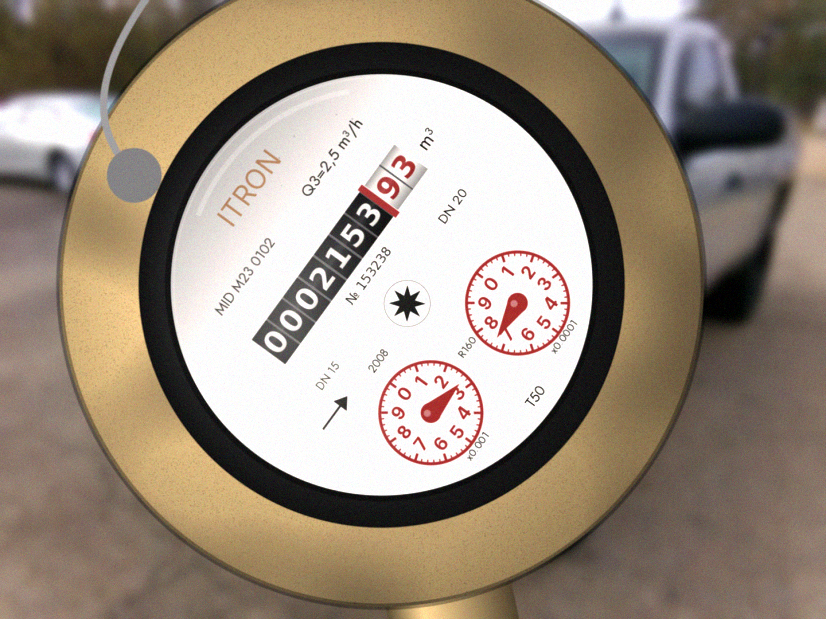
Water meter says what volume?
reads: 2153.9327 m³
